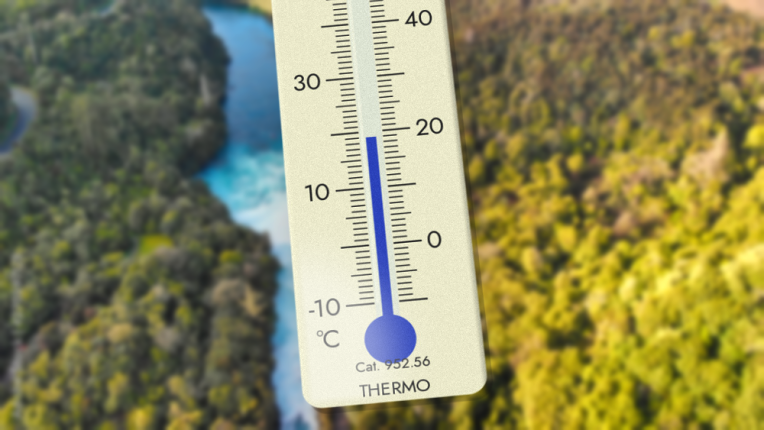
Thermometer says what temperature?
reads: 19 °C
